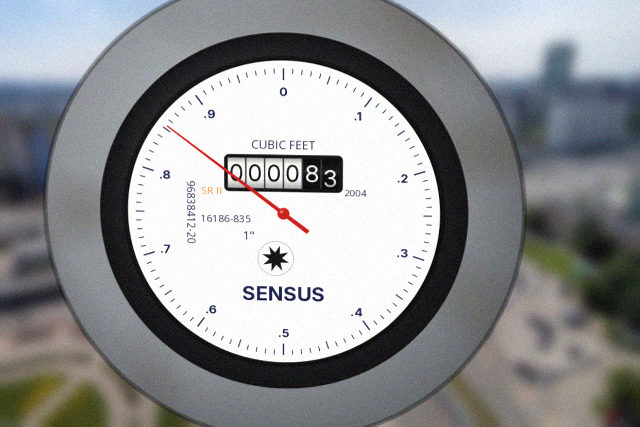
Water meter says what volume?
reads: 82.85 ft³
